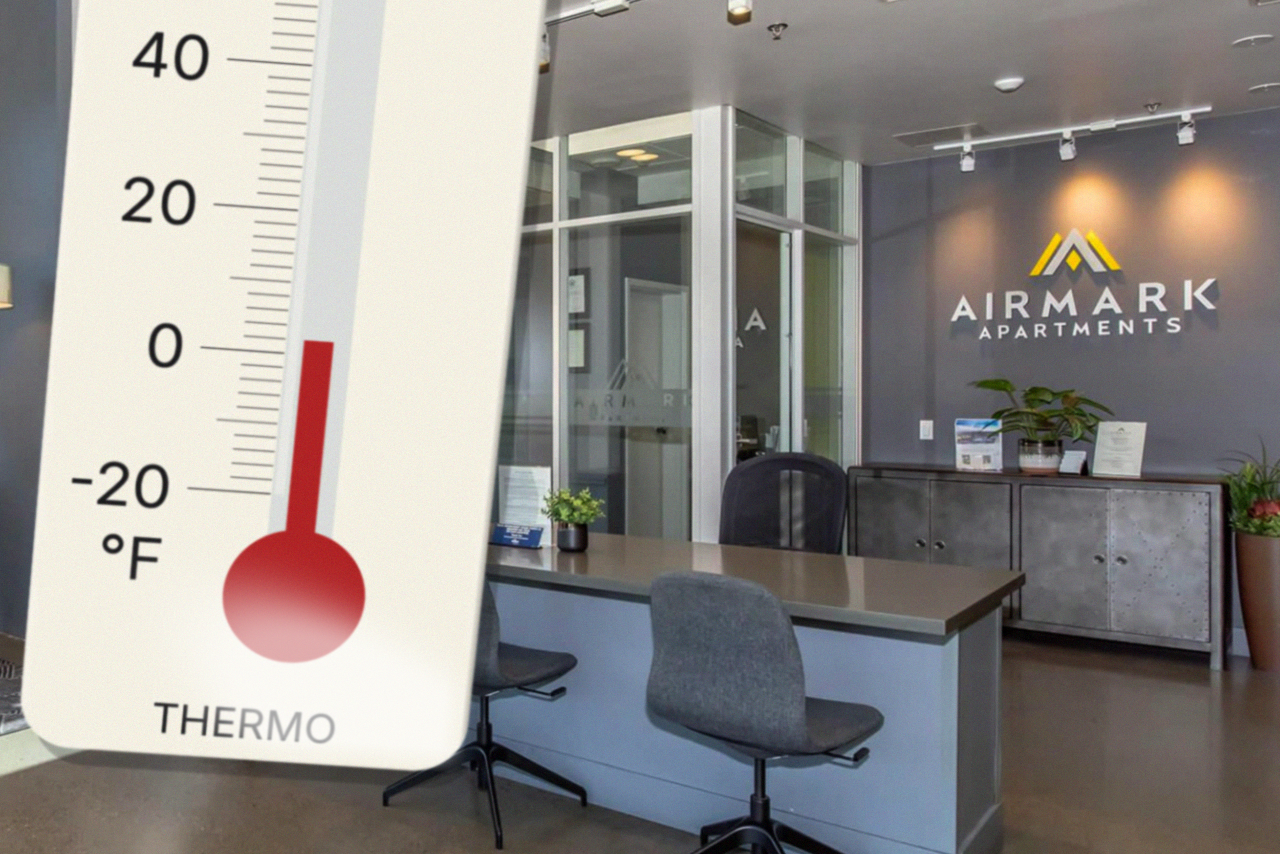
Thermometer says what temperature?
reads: 2 °F
